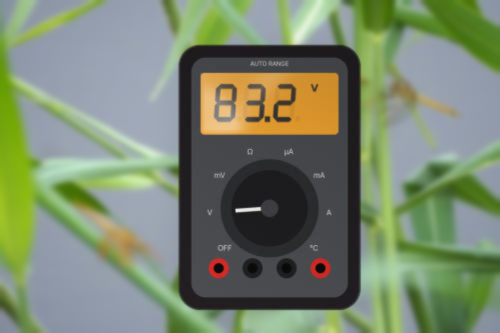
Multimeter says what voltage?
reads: 83.2 V
